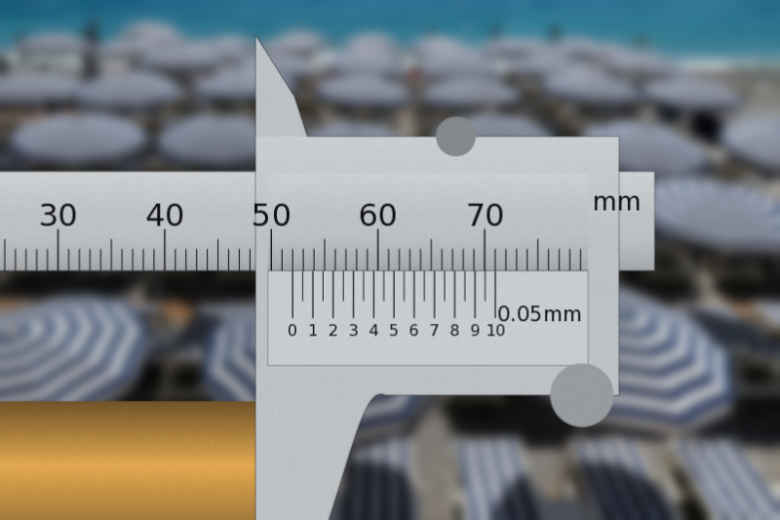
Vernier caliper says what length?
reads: 52.0 mm
